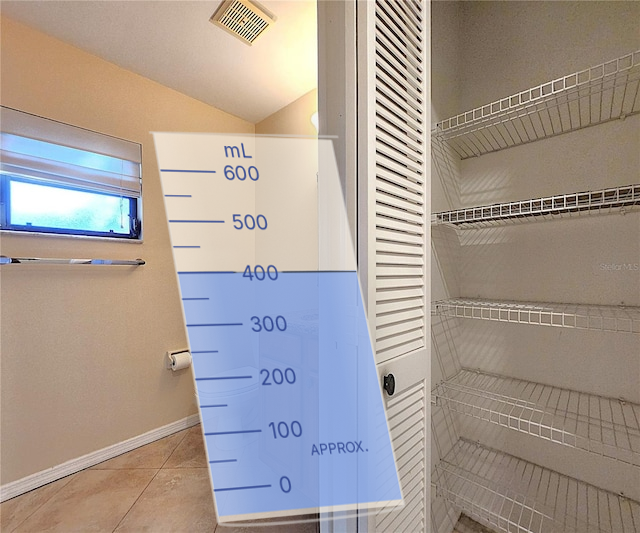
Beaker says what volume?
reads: 400 mL
